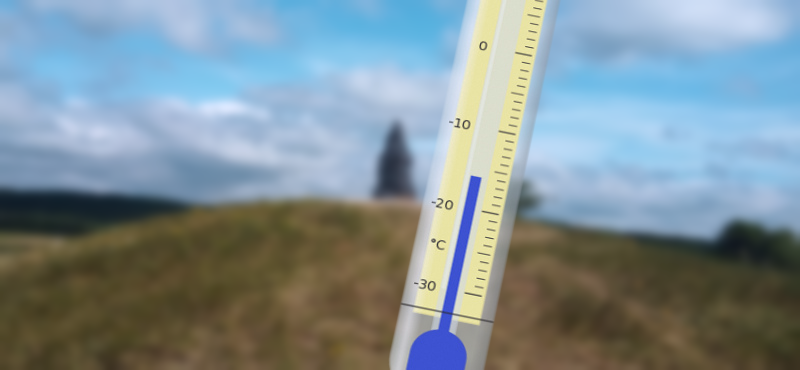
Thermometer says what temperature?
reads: -16 °C
